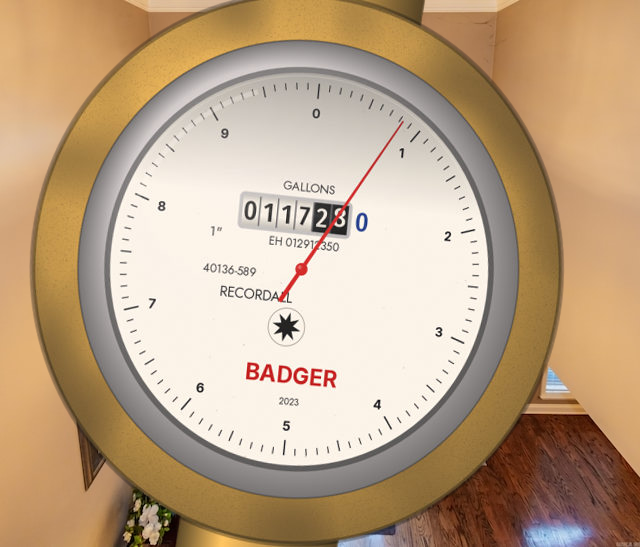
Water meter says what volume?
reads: 117280.8 gal
